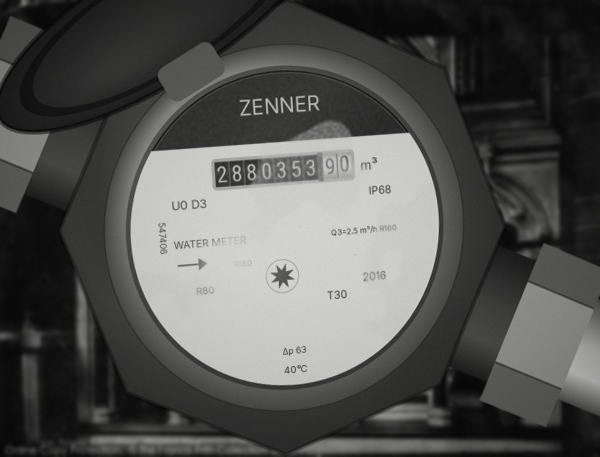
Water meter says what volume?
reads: 2880353.90 m³
